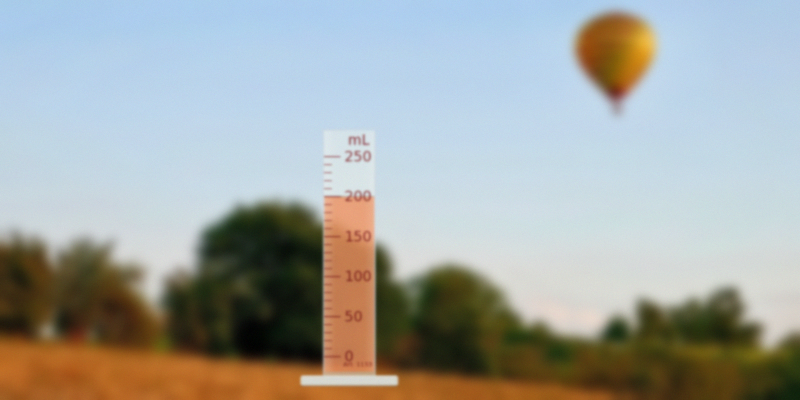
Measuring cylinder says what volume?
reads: 200 mL
